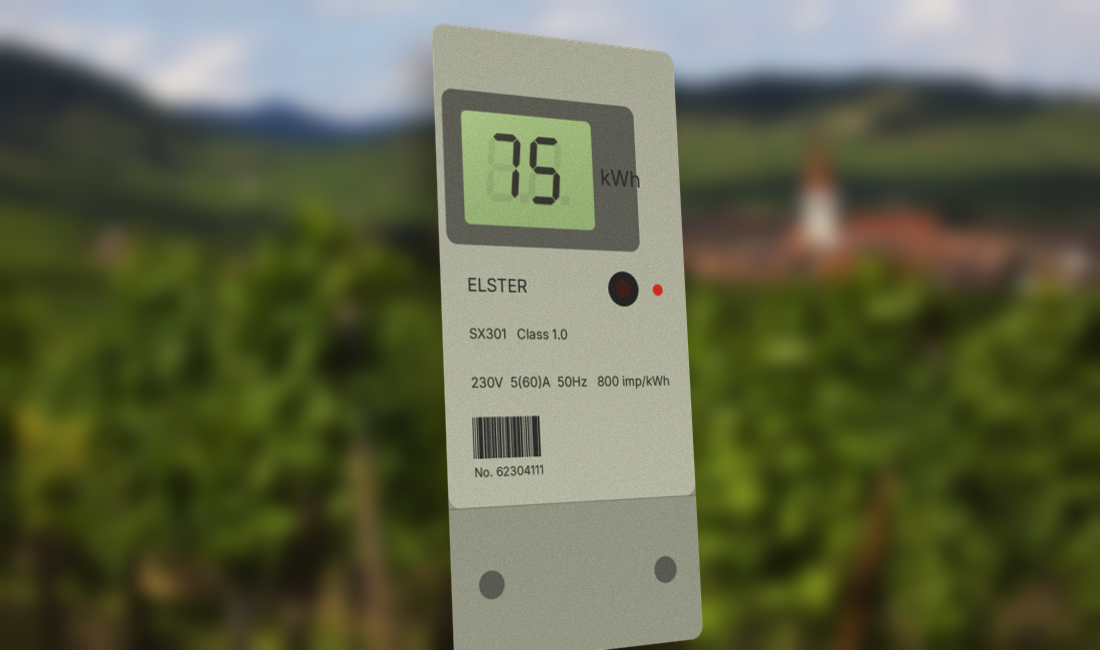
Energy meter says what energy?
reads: 75 kWh
